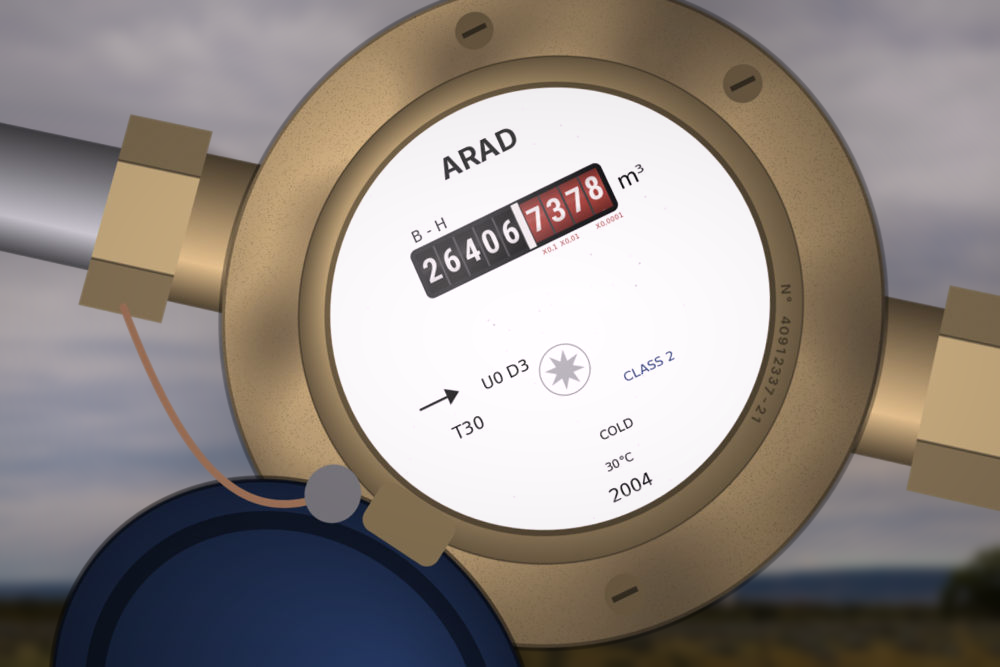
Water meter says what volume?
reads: 26406.7378 m³
